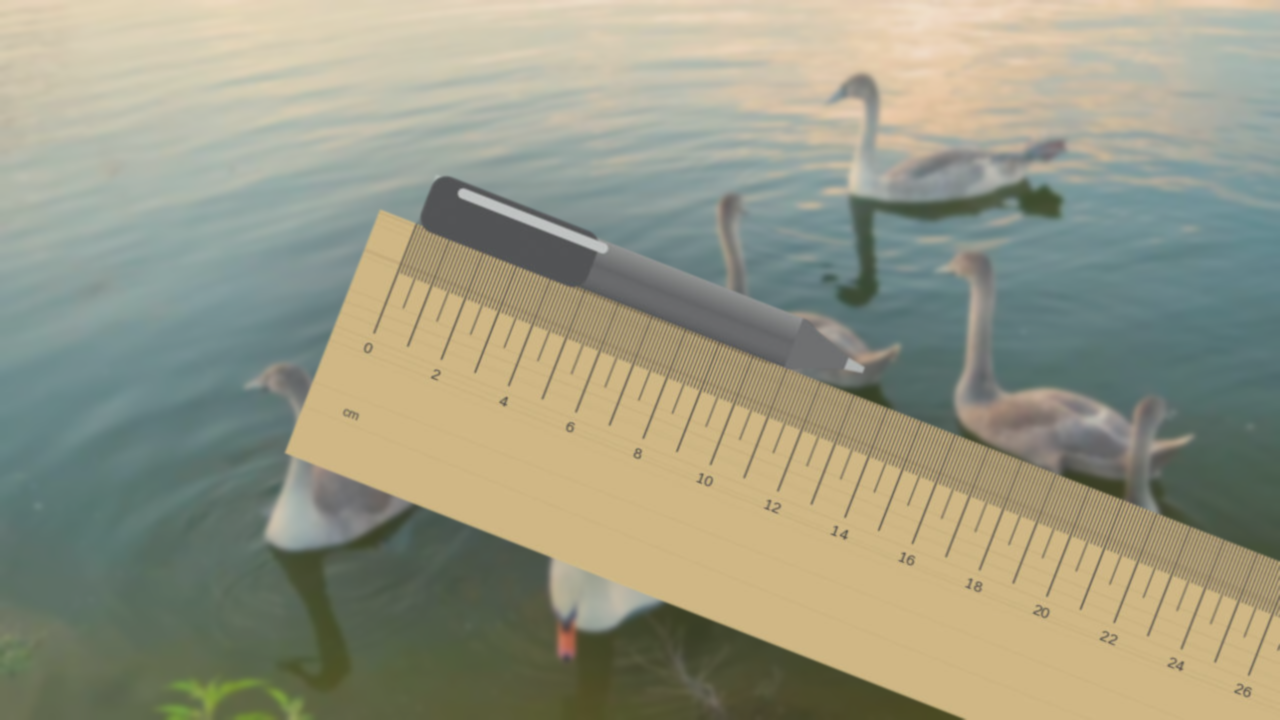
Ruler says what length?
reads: 13 cm
